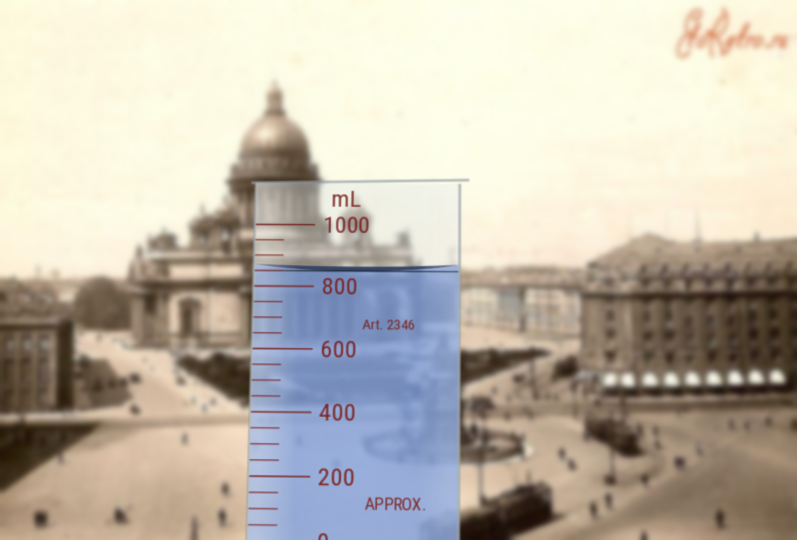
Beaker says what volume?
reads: 850 mL
